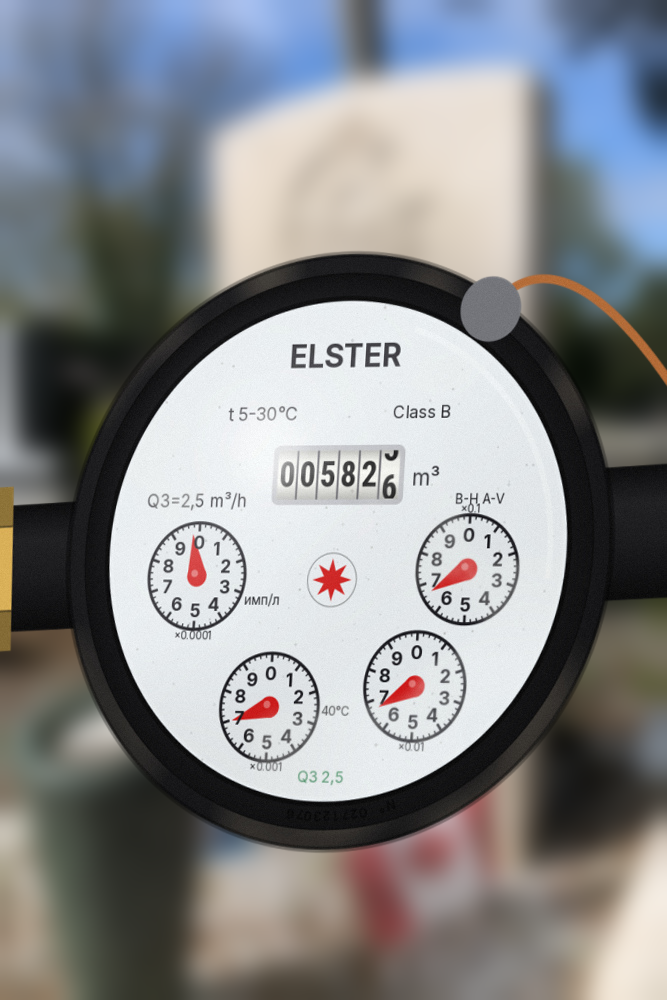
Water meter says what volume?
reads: 5825.6669 m³
